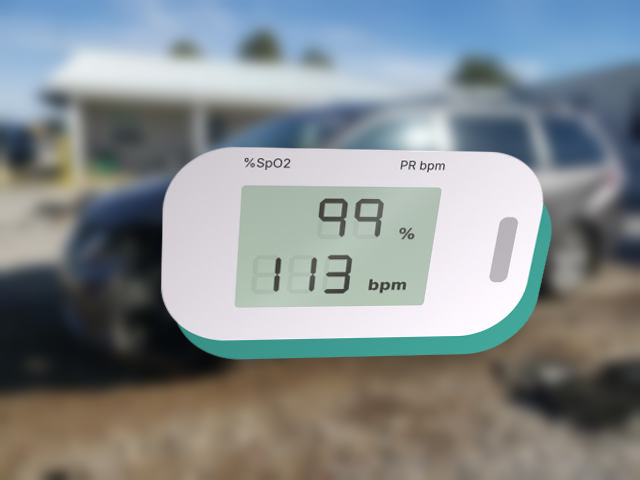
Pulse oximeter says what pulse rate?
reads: 113 bpm
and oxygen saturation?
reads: 99 %
